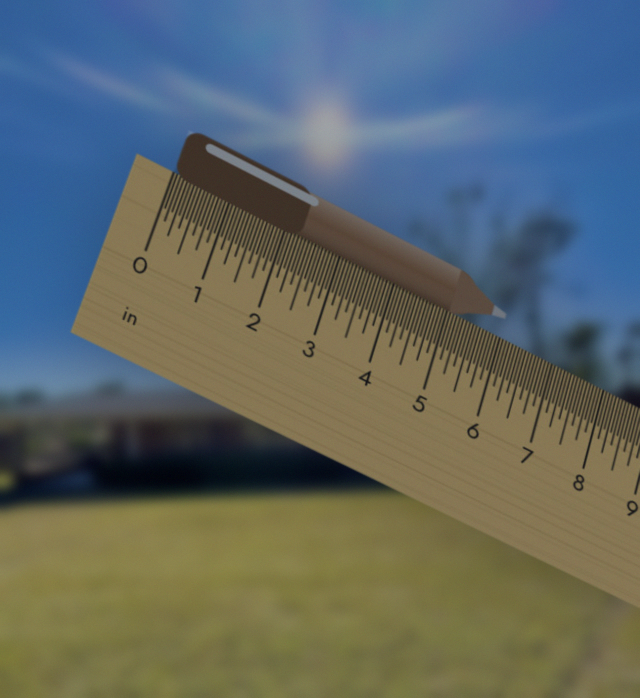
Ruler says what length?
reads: 6 in
